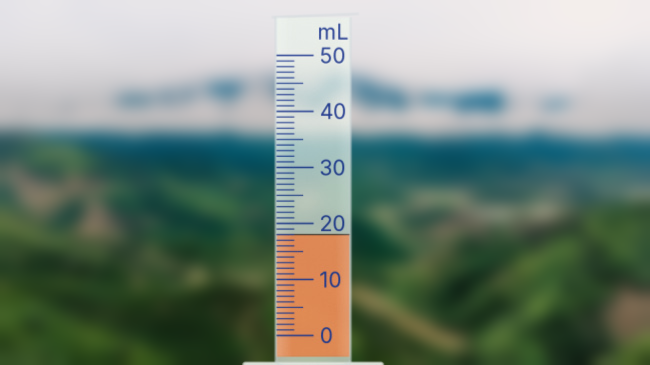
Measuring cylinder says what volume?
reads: 18 mL
